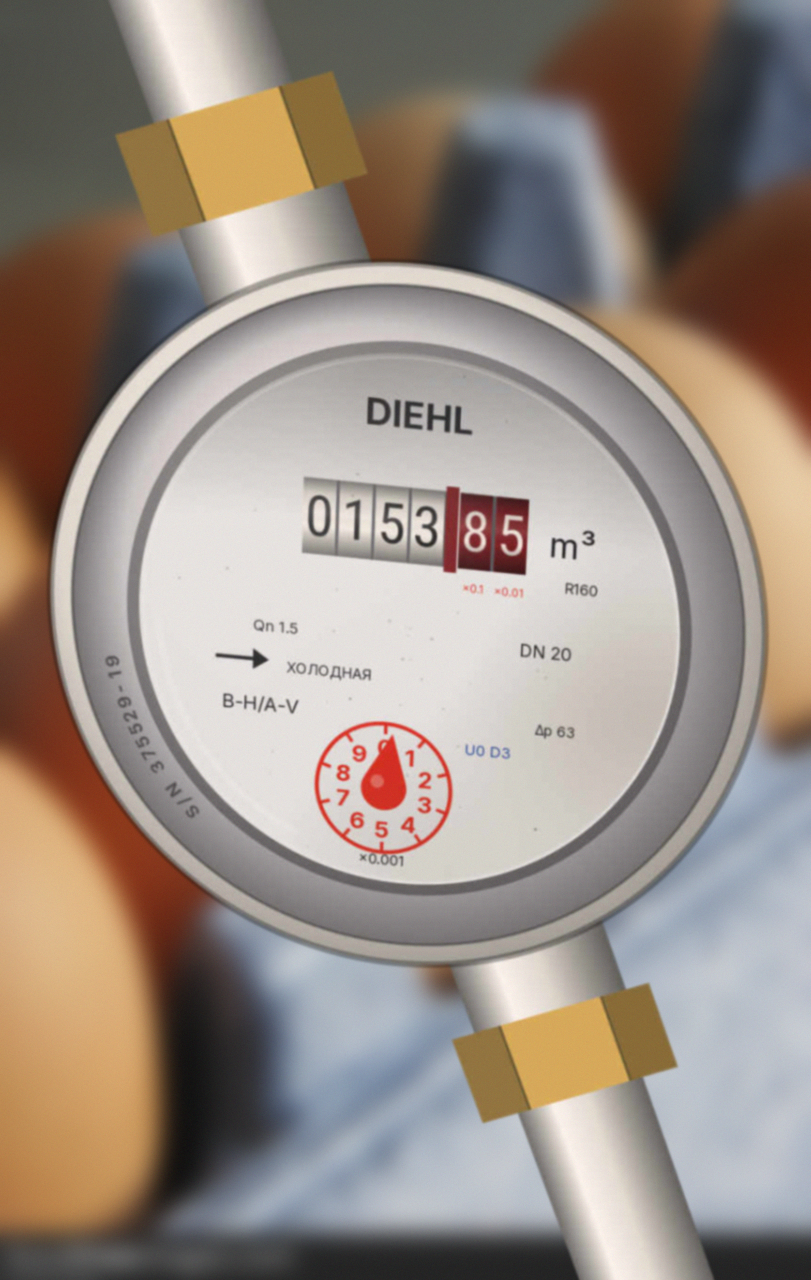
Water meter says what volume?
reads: 153.850 m³
